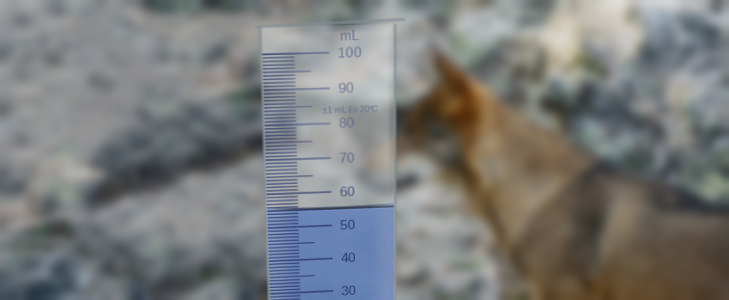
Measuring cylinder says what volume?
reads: 55 mL
